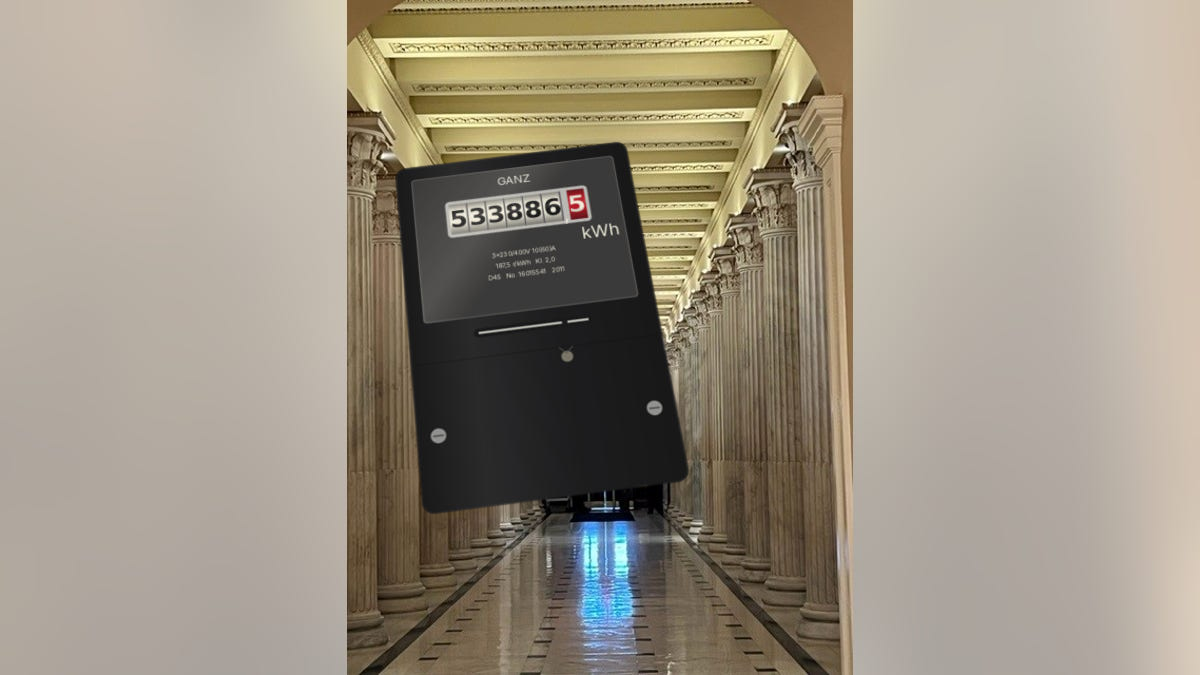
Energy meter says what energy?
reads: 533886.5 kWh
